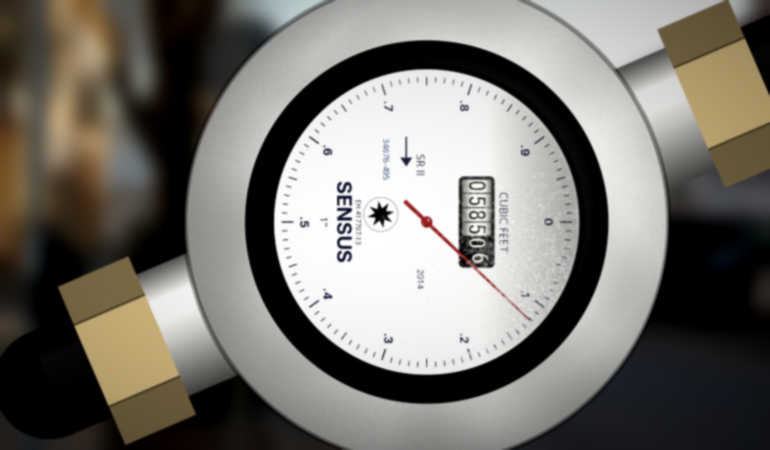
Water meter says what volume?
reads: 58506.12 ft³
